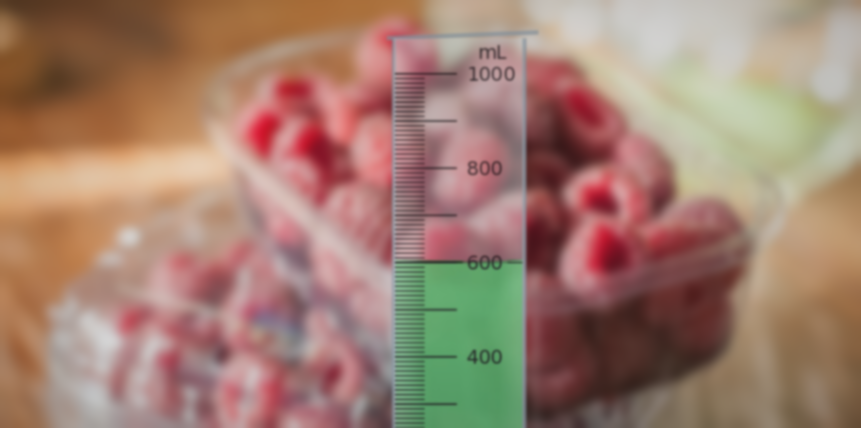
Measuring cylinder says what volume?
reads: 600 mL
